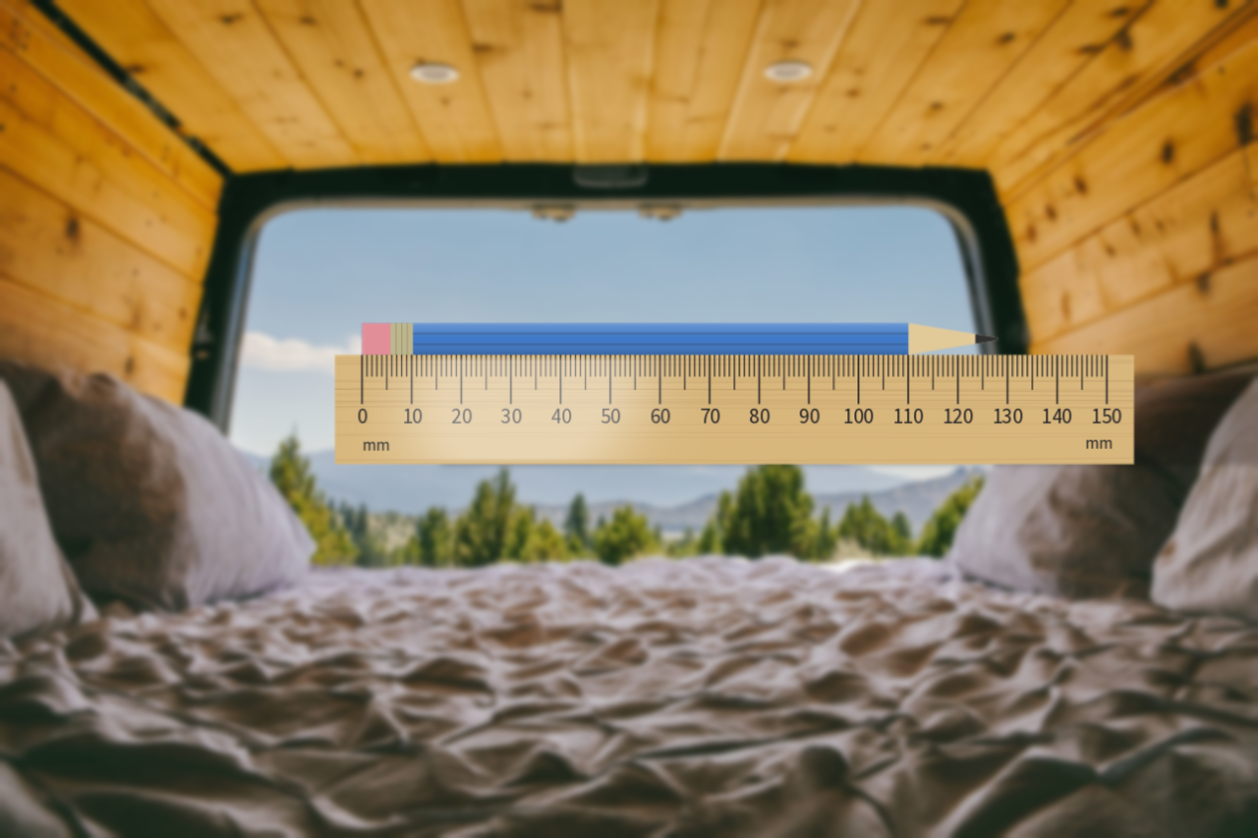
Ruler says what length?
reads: 128 mm
